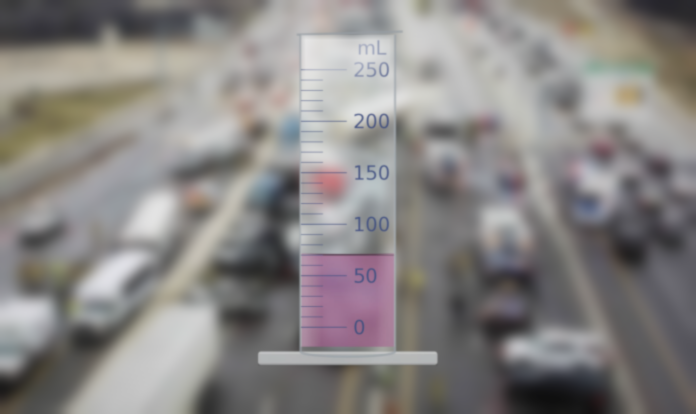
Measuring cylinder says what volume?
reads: 70 mL
